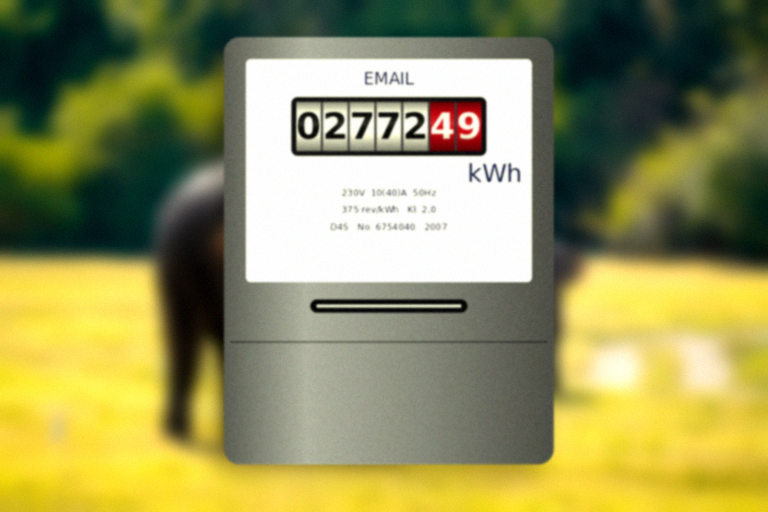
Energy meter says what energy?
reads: 2772.49 kWh
